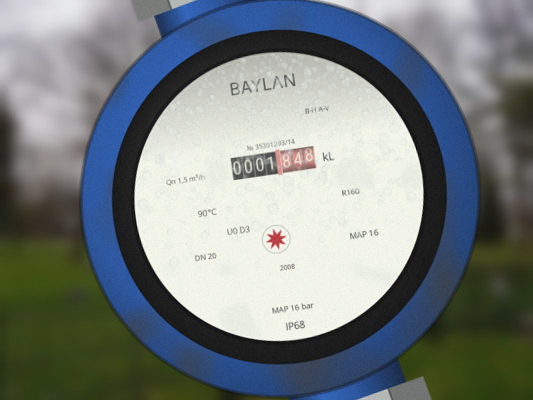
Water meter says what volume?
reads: 1.848 kL
